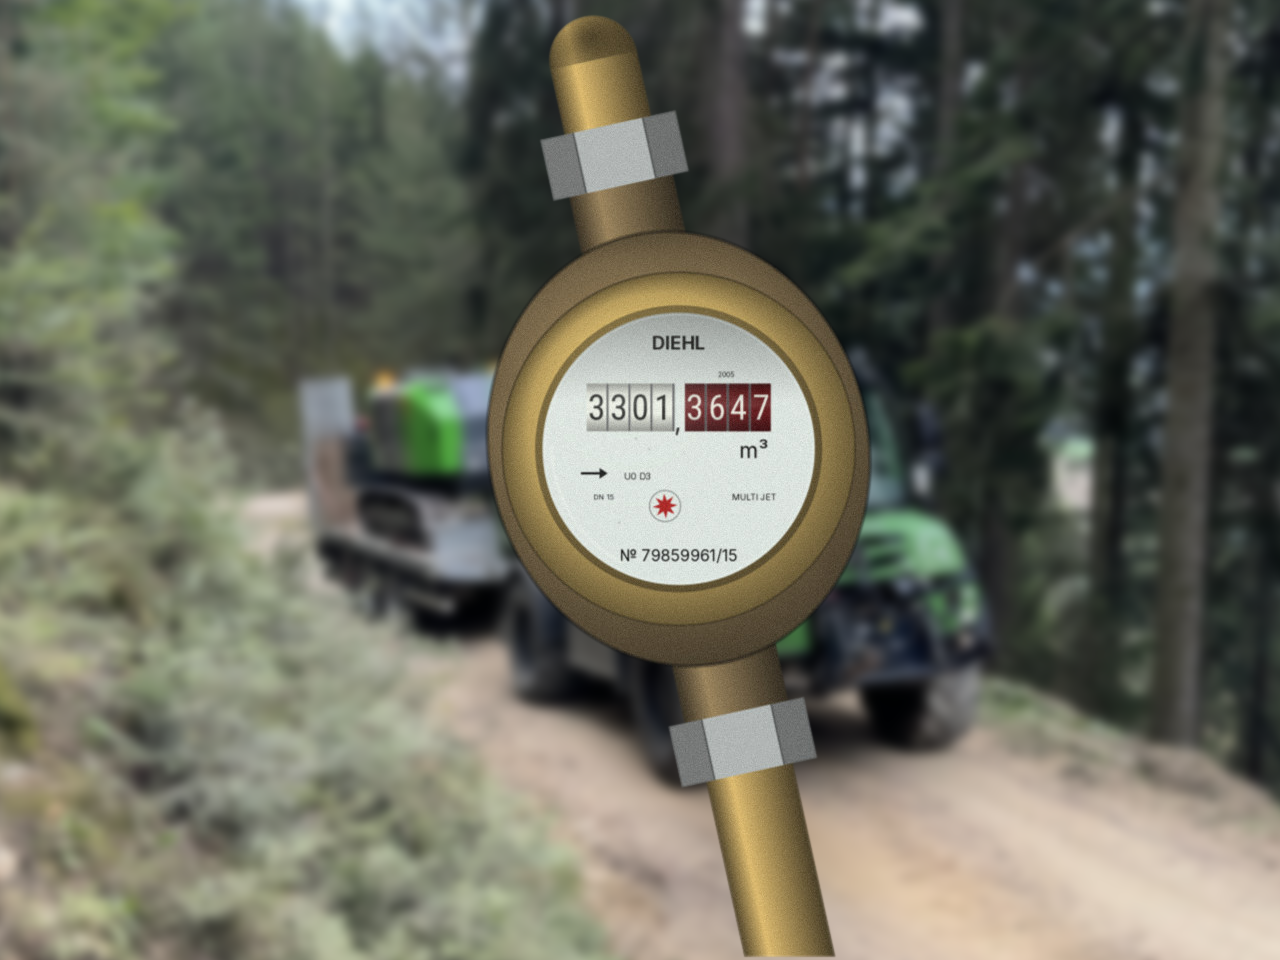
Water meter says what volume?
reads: 3301.3647 m³
